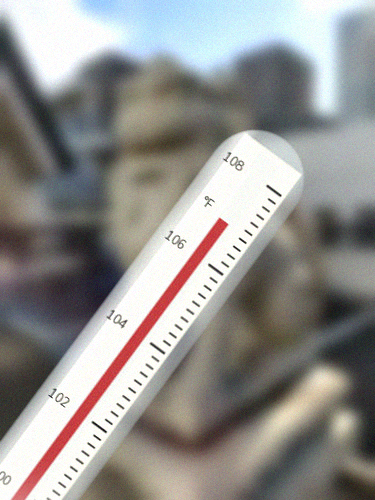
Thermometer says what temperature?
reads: 106.9 °F
